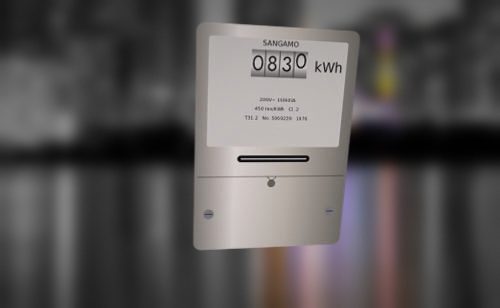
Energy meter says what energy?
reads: 830 kWh
